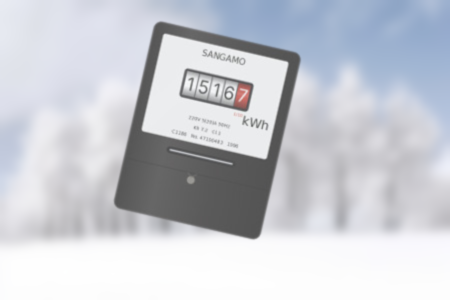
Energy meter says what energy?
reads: 1516.7 kWh
